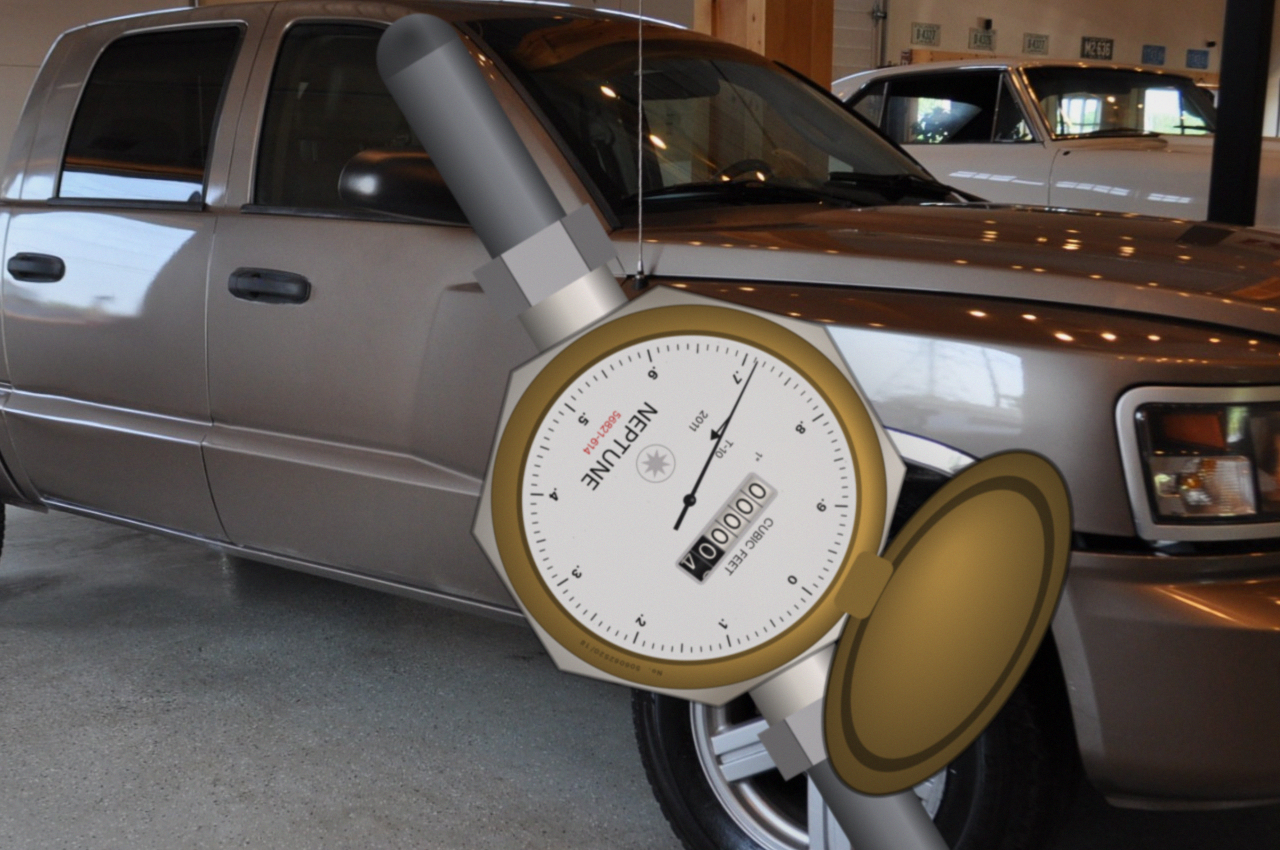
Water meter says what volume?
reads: 3.71 ft³
